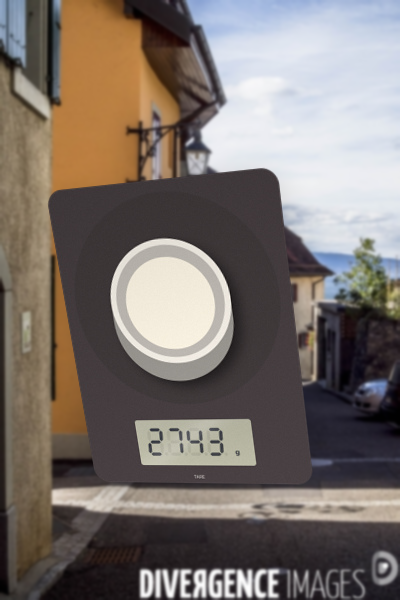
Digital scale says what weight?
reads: 2743 g
